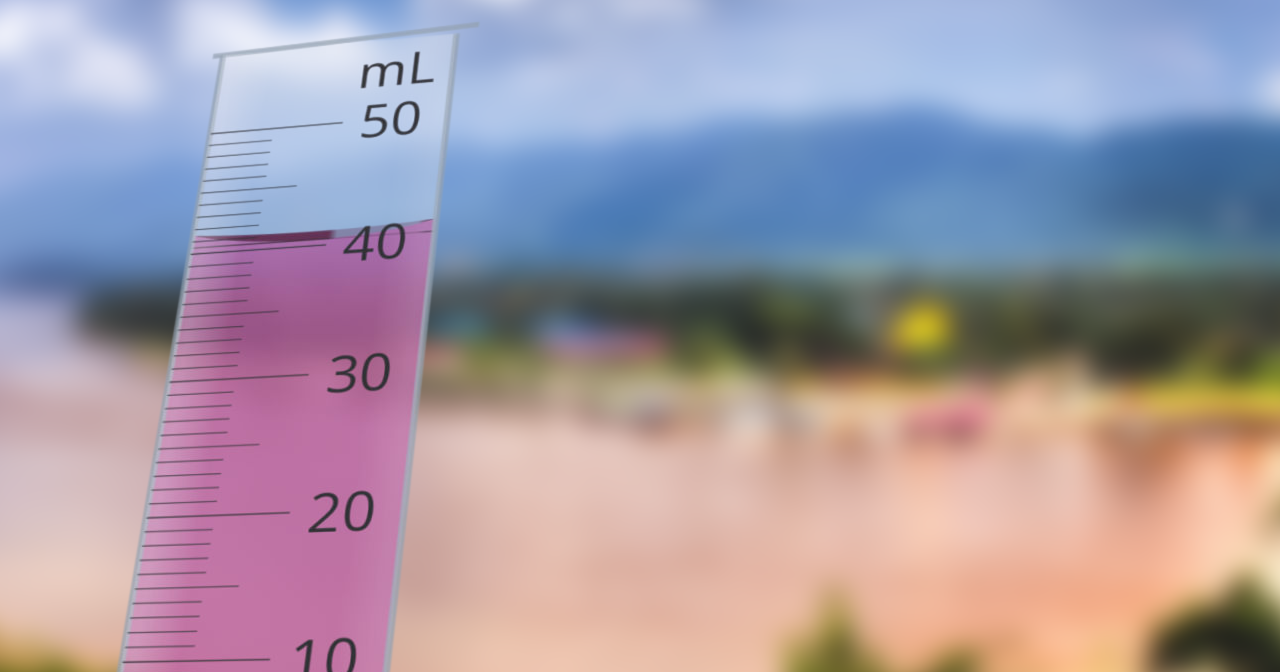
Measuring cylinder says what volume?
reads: 40.5 mL
